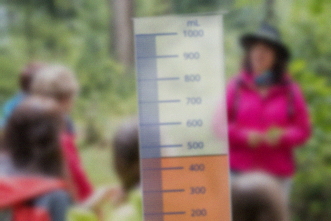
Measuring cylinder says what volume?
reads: 450 mL
